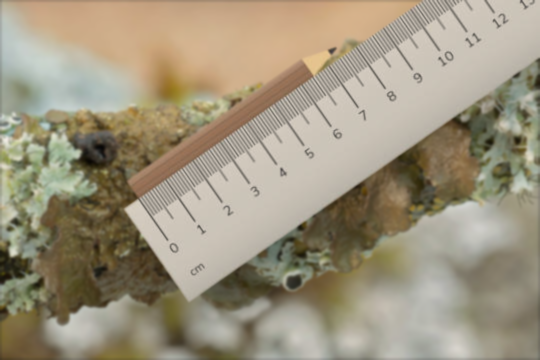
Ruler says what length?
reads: 7.5 cm
